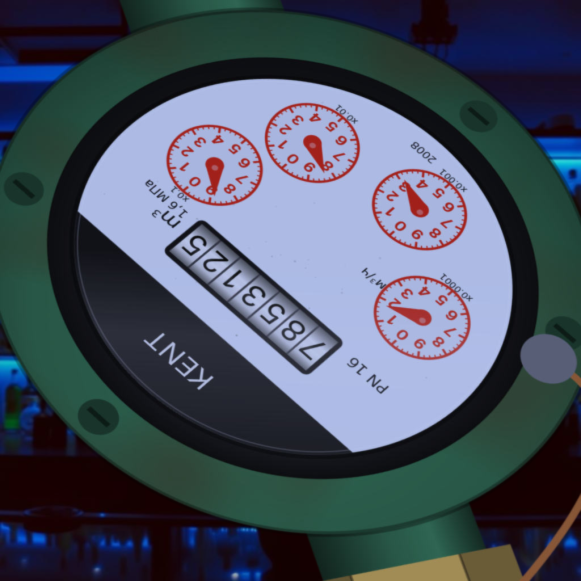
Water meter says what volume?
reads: 7853125.8831 m³
